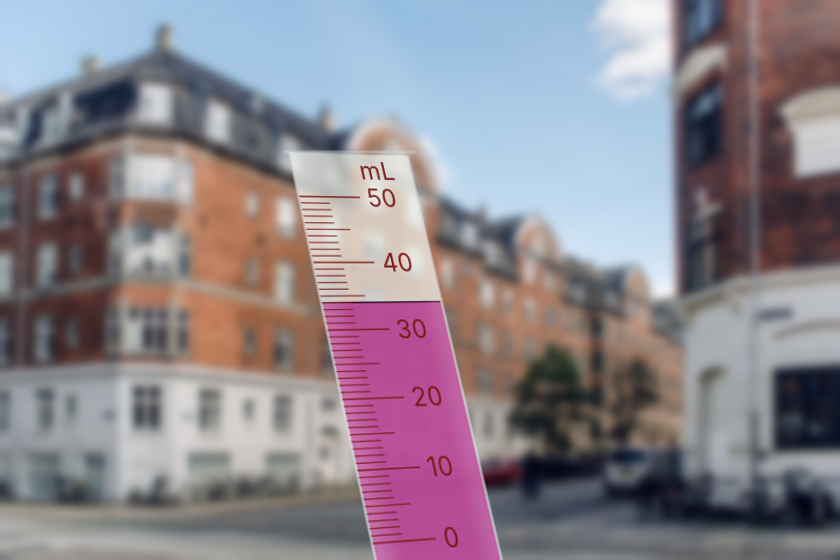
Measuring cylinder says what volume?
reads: 34 mL
